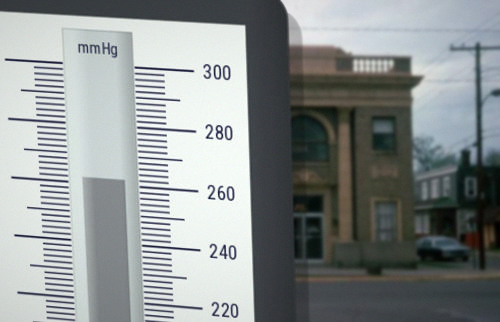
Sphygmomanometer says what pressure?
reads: 262 mmHg
